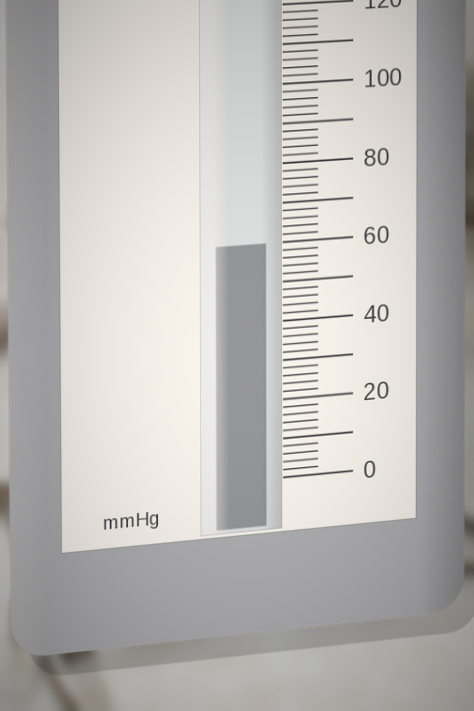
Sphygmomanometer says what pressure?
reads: 60 mmHg
